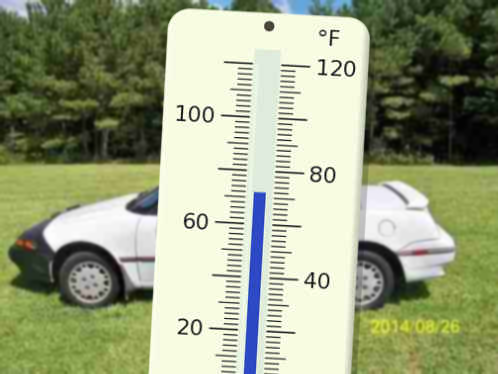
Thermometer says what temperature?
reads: 72 °F
